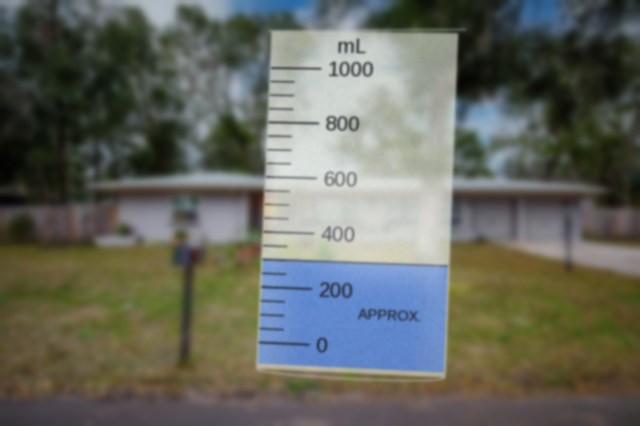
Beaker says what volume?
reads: 300 mL
